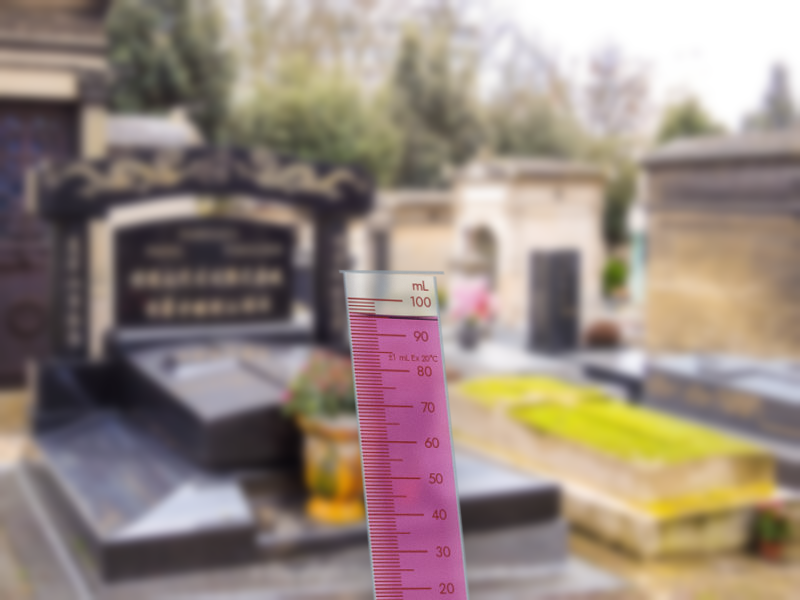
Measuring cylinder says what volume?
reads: 95 mL
